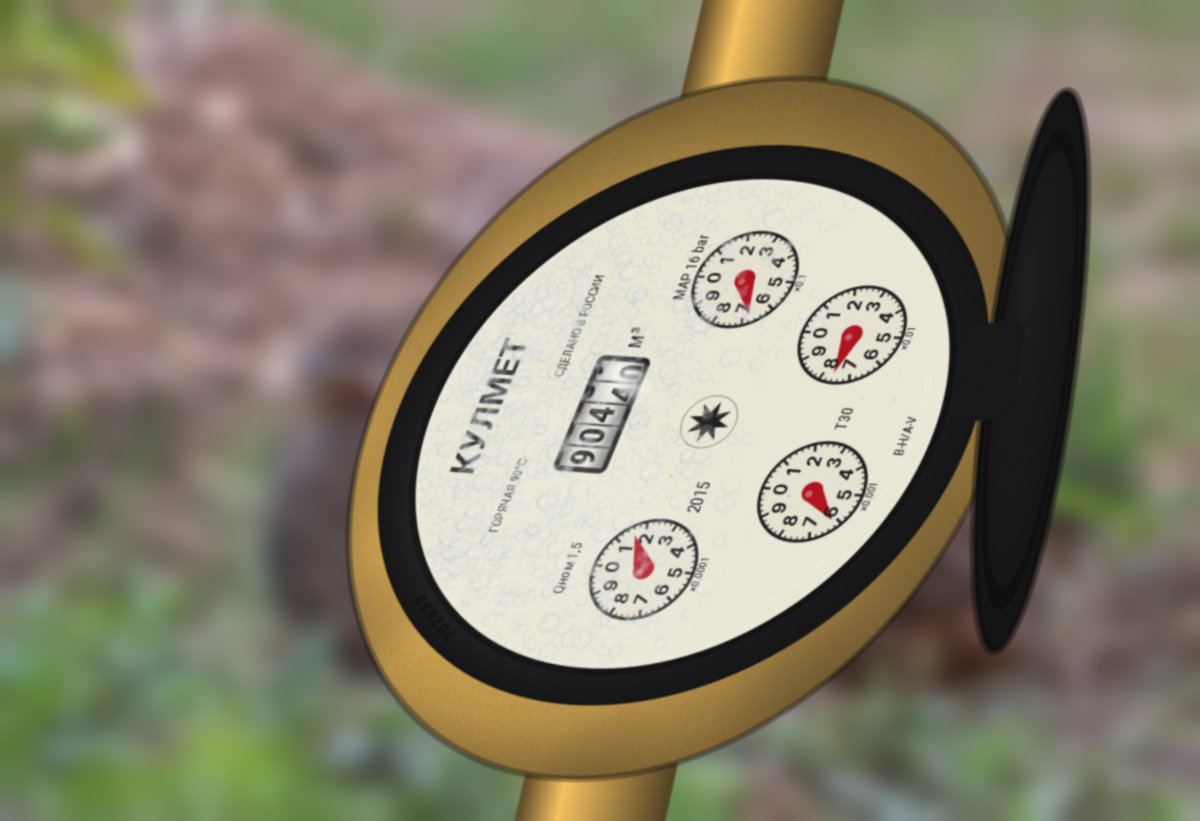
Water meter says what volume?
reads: 90439.6761 m³
